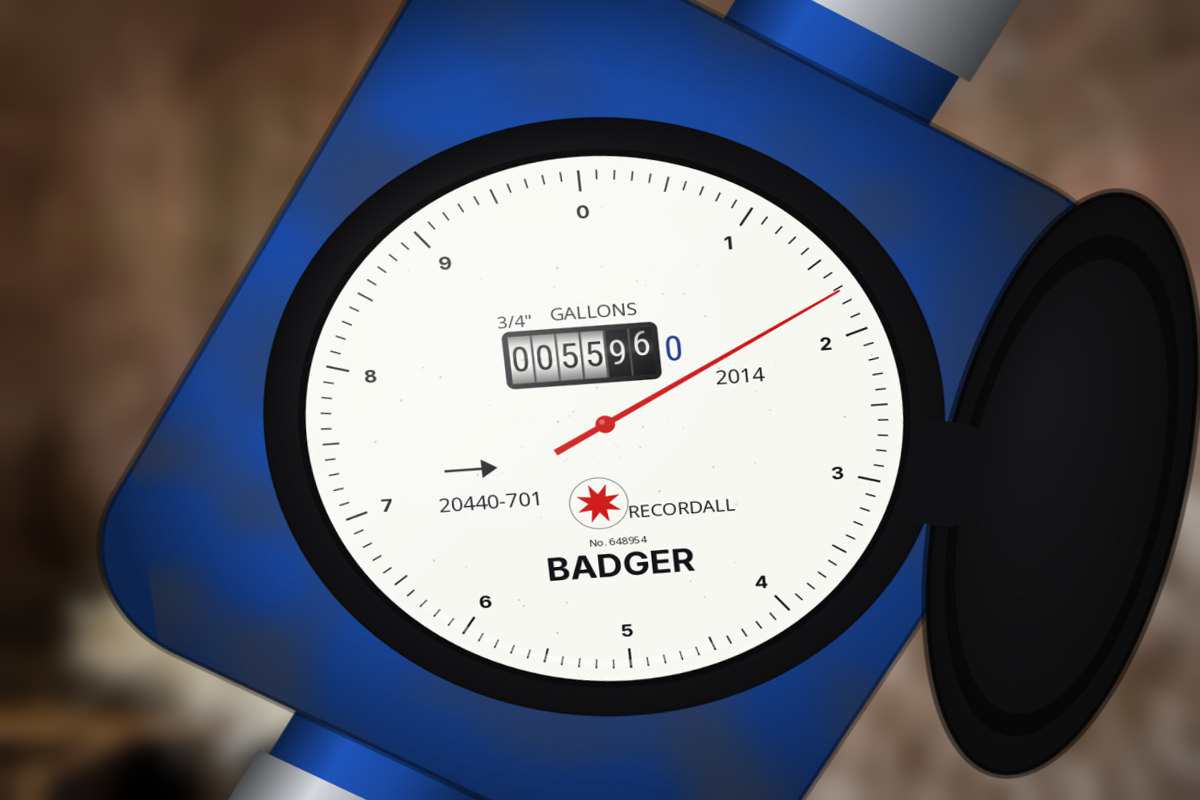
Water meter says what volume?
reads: 55961.7 gal
